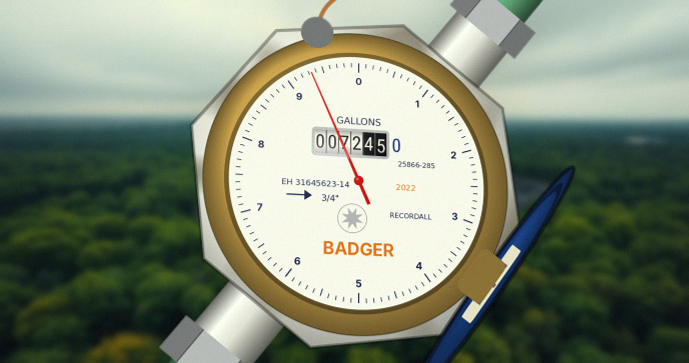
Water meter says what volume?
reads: 72449.3 gal
